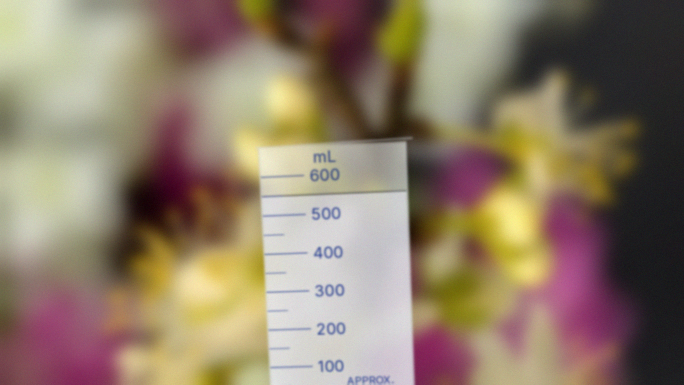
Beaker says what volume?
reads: 550 mL
